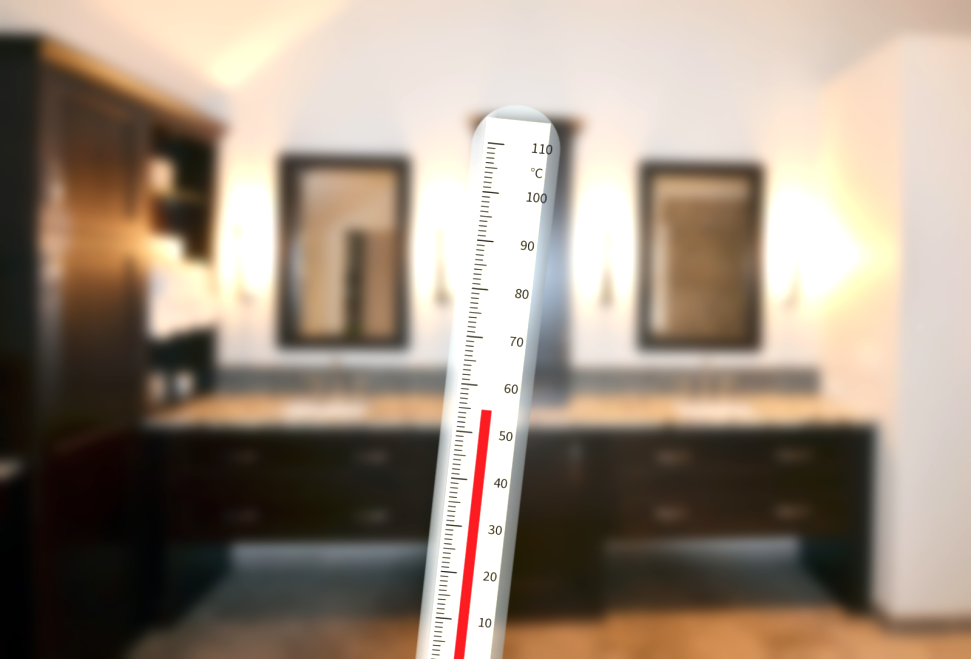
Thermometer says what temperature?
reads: 55 °C
